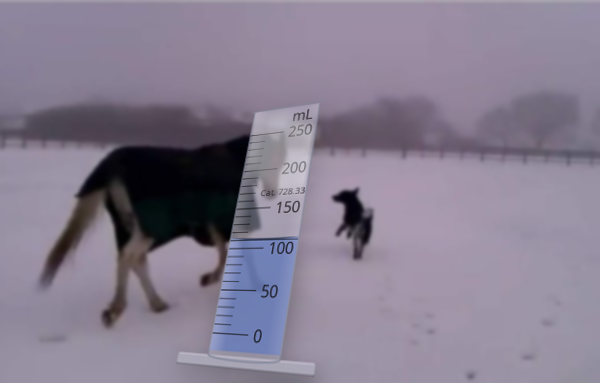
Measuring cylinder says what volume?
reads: 110 mL
